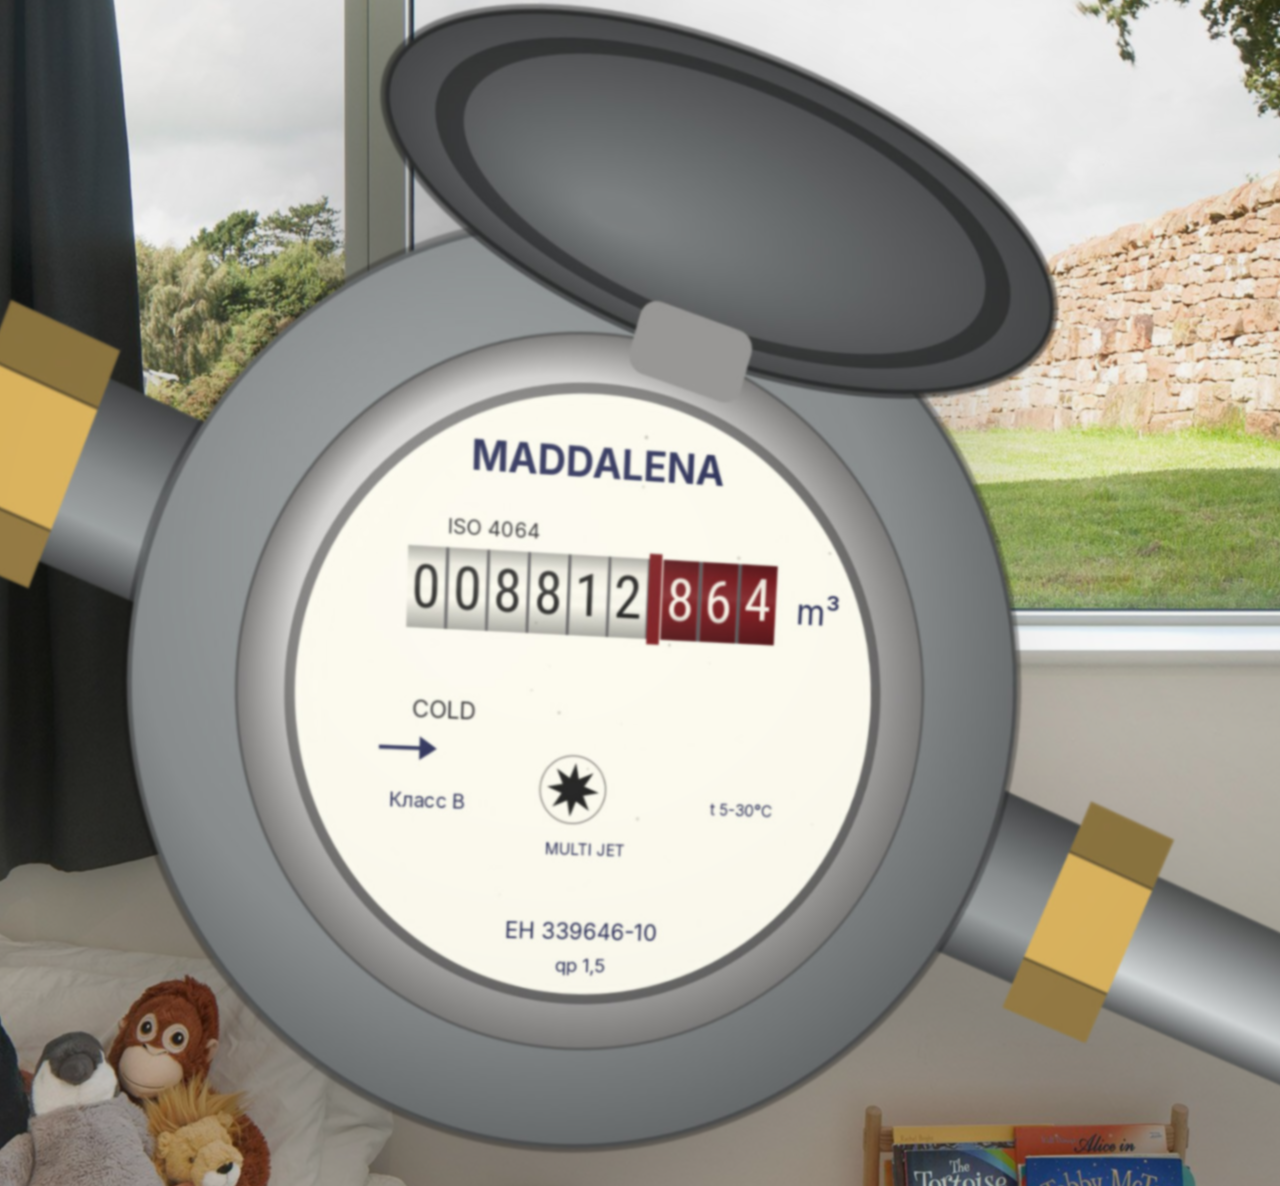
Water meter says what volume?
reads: 8812.864 m³
